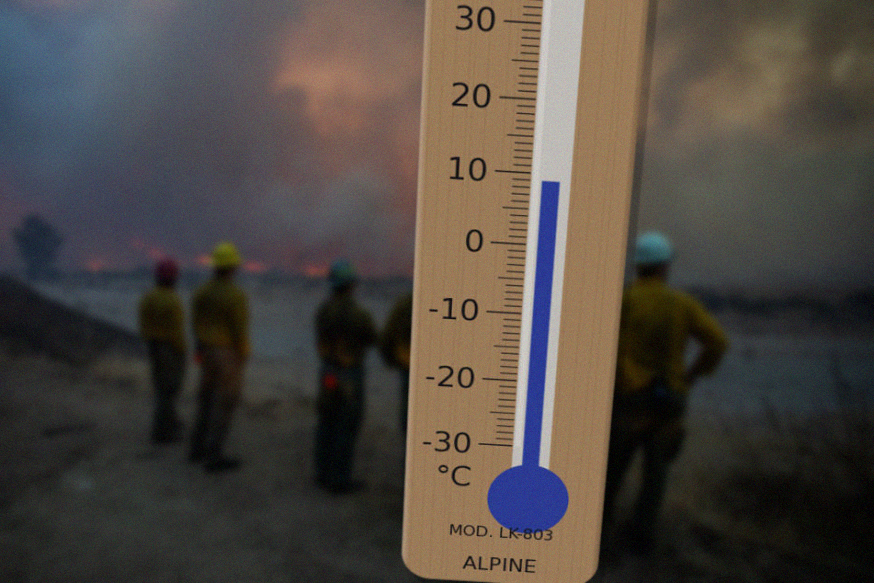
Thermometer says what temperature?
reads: 9 °C
